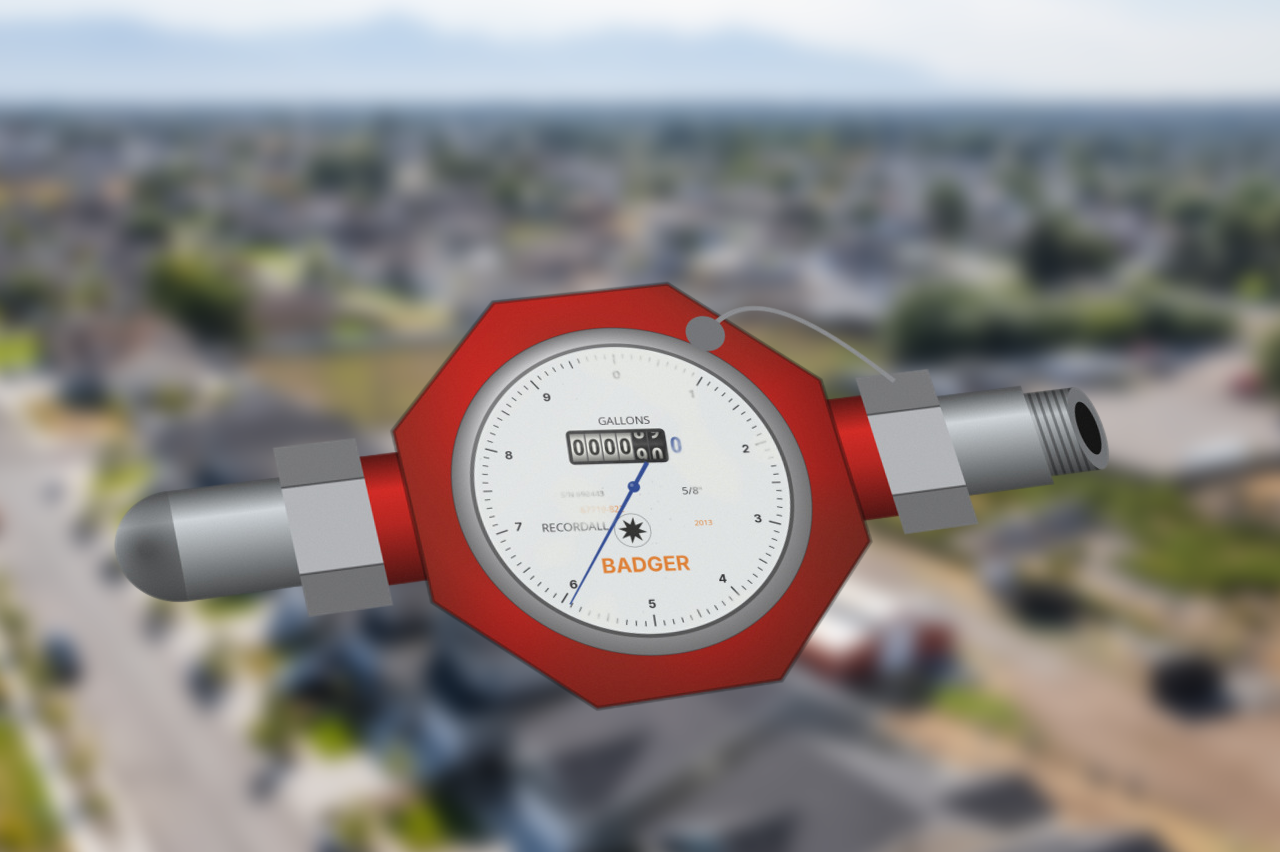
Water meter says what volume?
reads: 895.9 gal
